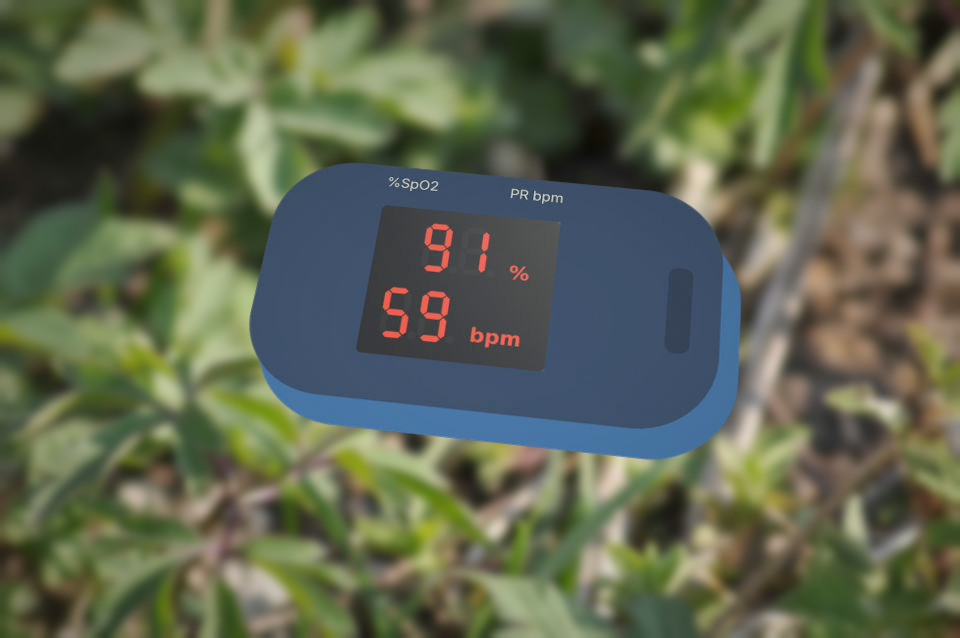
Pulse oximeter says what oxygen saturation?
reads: 91 %
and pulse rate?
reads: 59 bpm
